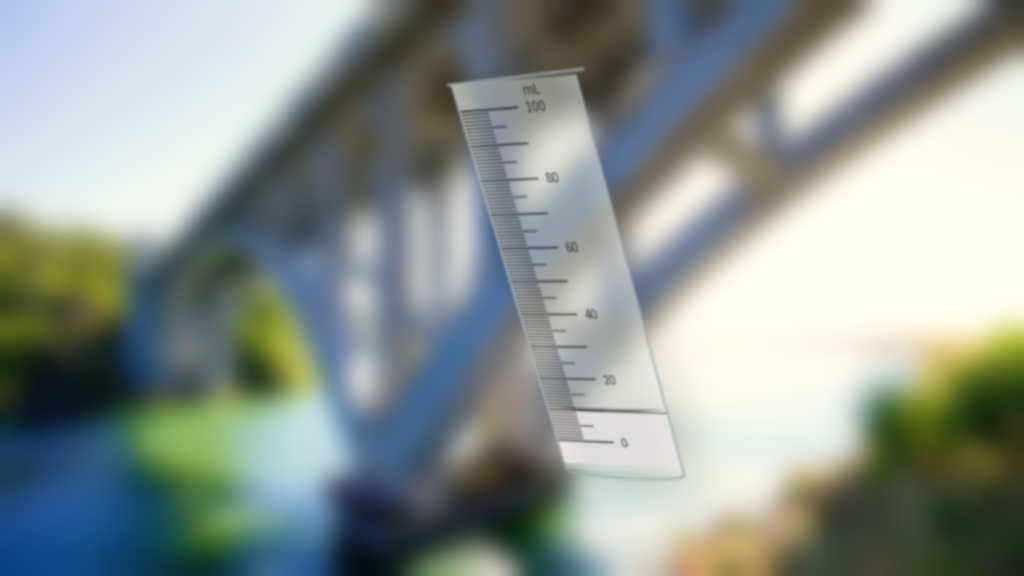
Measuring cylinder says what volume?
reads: 10 mL
